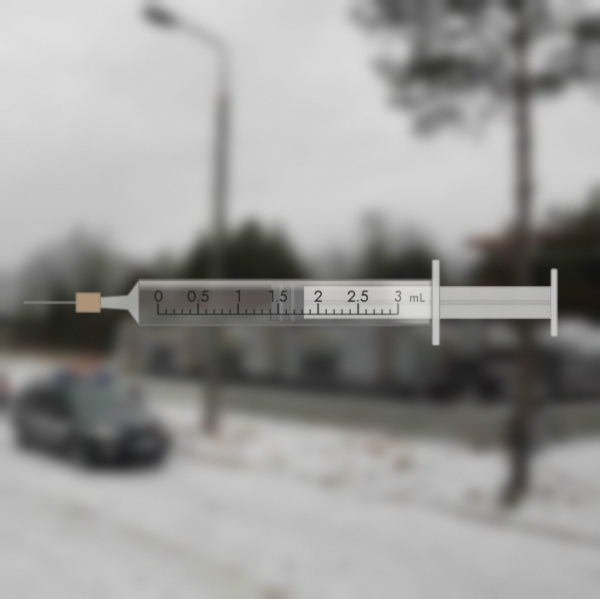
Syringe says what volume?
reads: 1.4 mL
